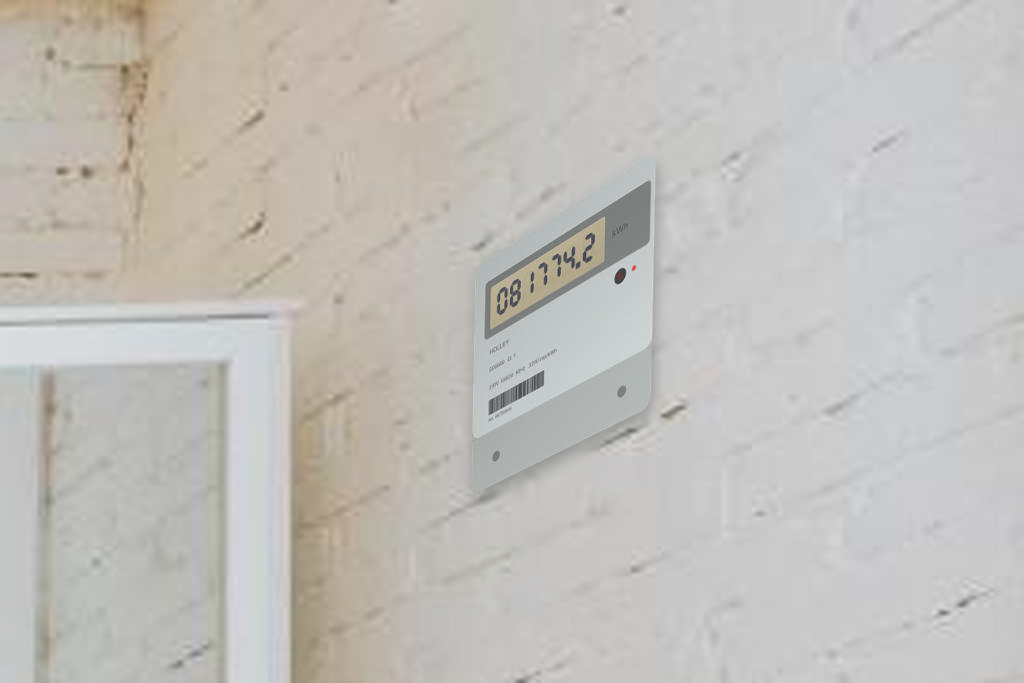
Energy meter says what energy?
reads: 81774.2 kWh
